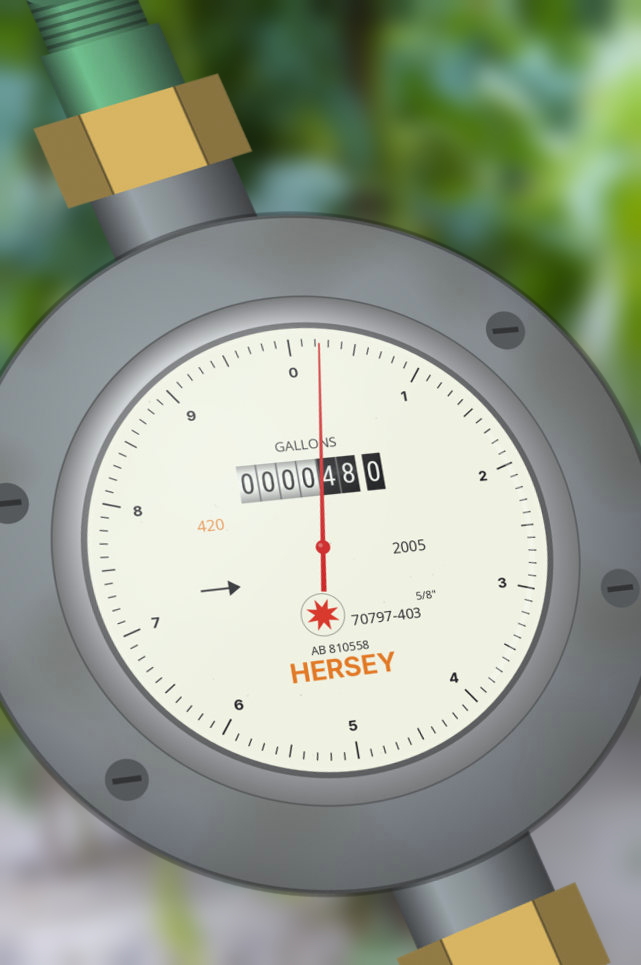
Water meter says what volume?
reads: 480.2 gal
